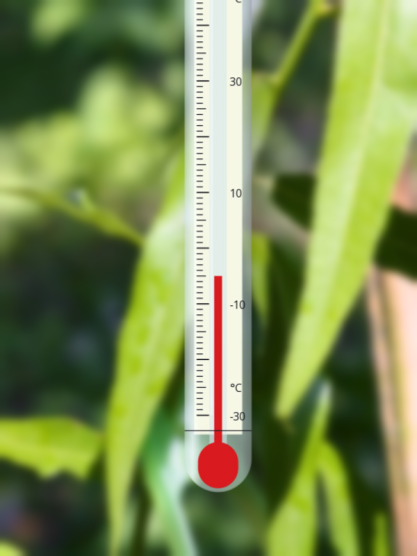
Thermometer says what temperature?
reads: -5 °C
